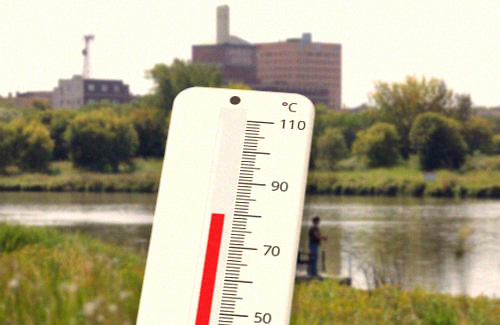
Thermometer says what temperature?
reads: 80 °C
